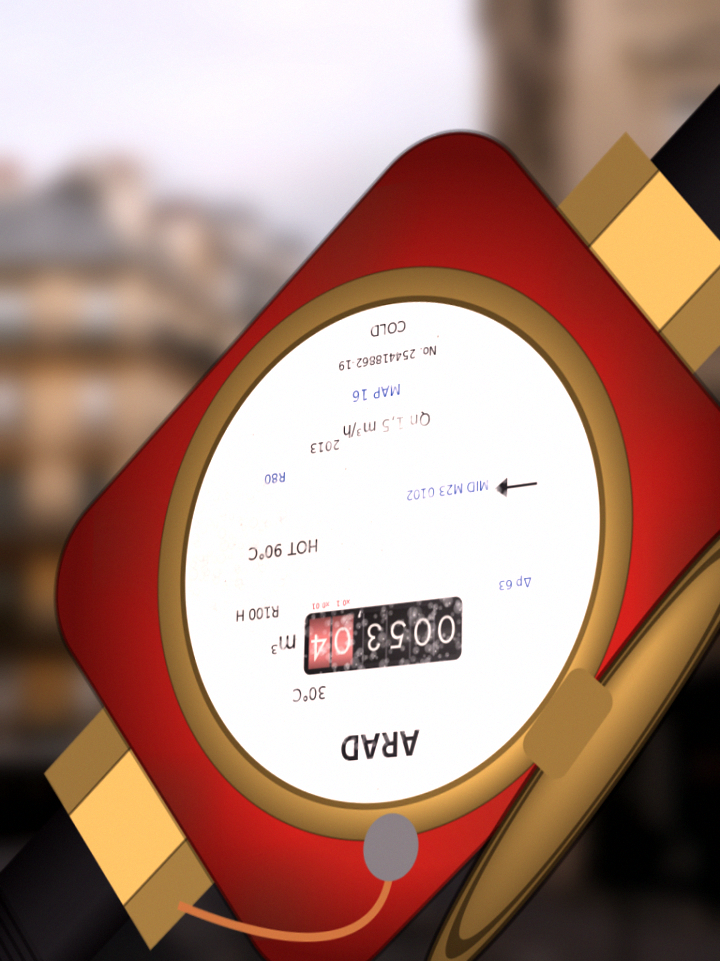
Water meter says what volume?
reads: 53.04 m³
